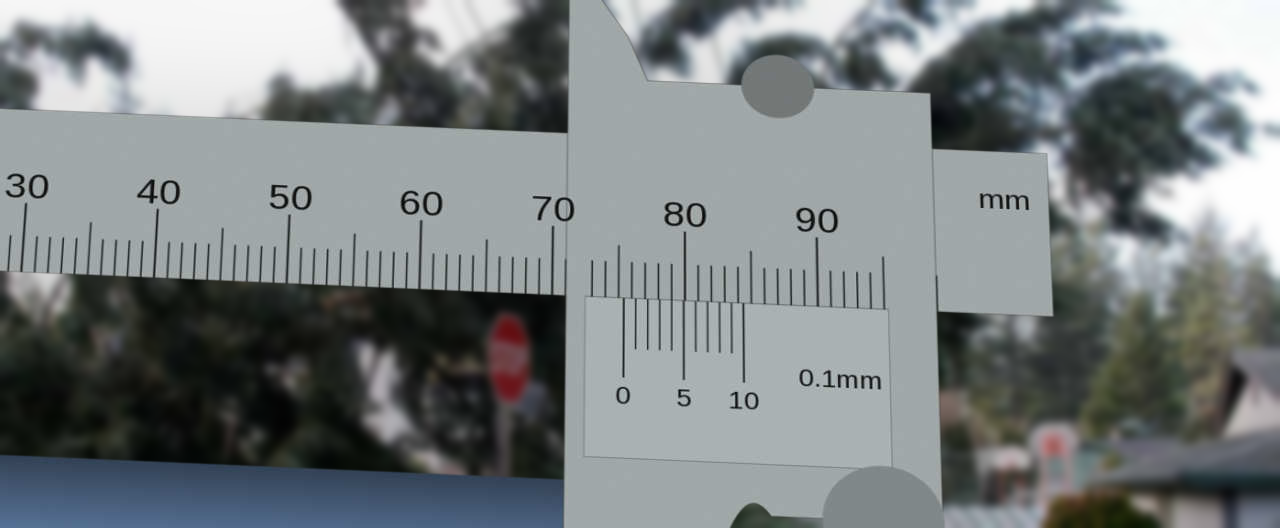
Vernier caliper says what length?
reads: 75.4 mm
